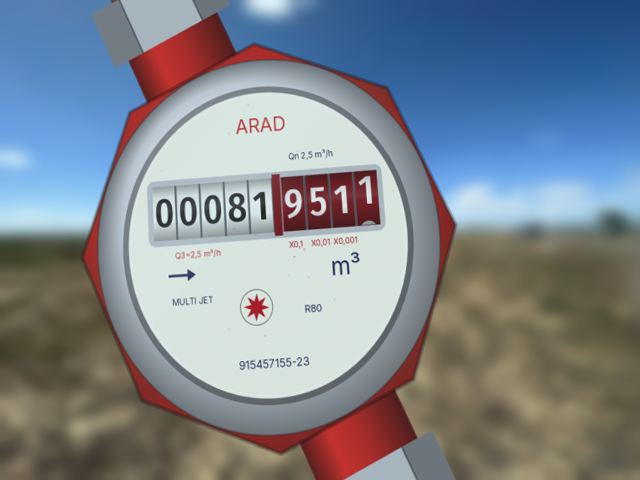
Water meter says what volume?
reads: 81.9511 m³
